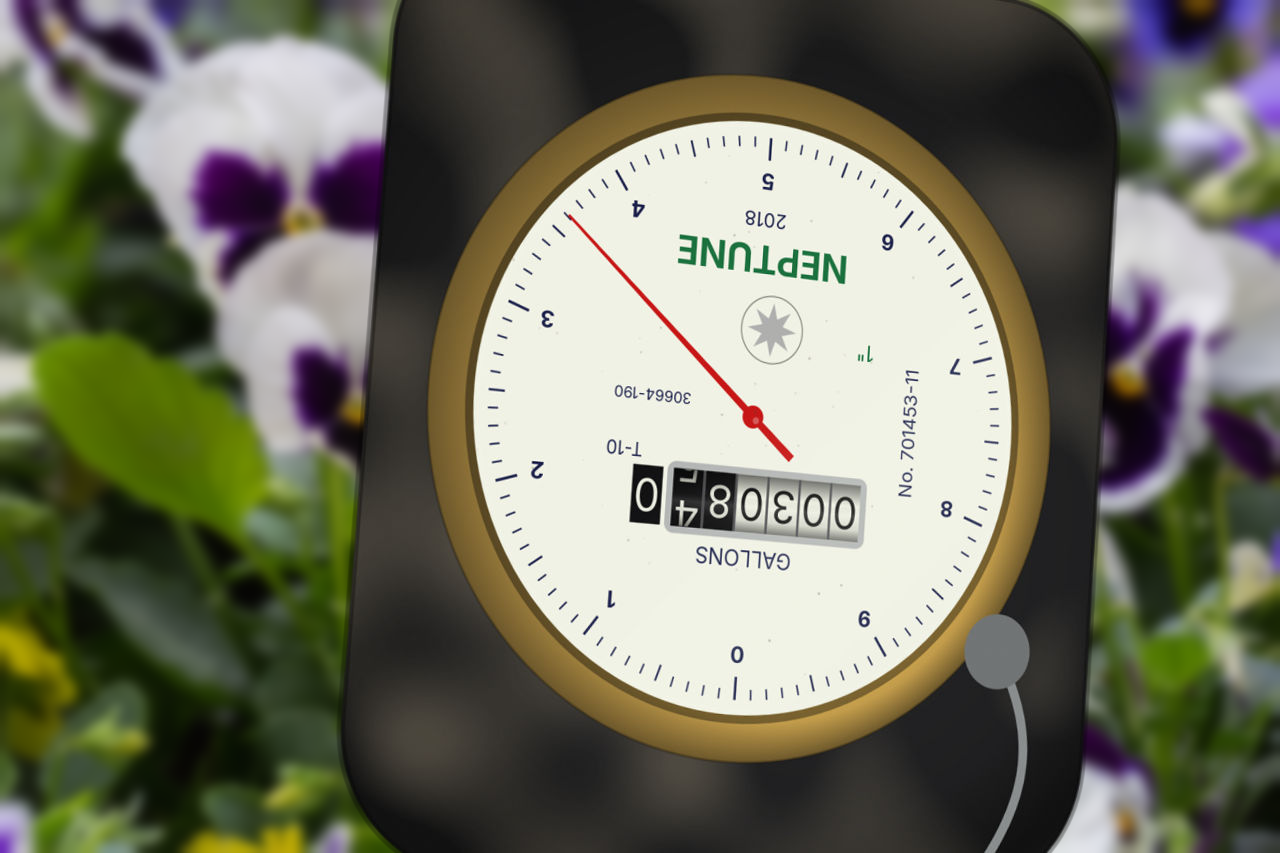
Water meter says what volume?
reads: 30843.6 gal
